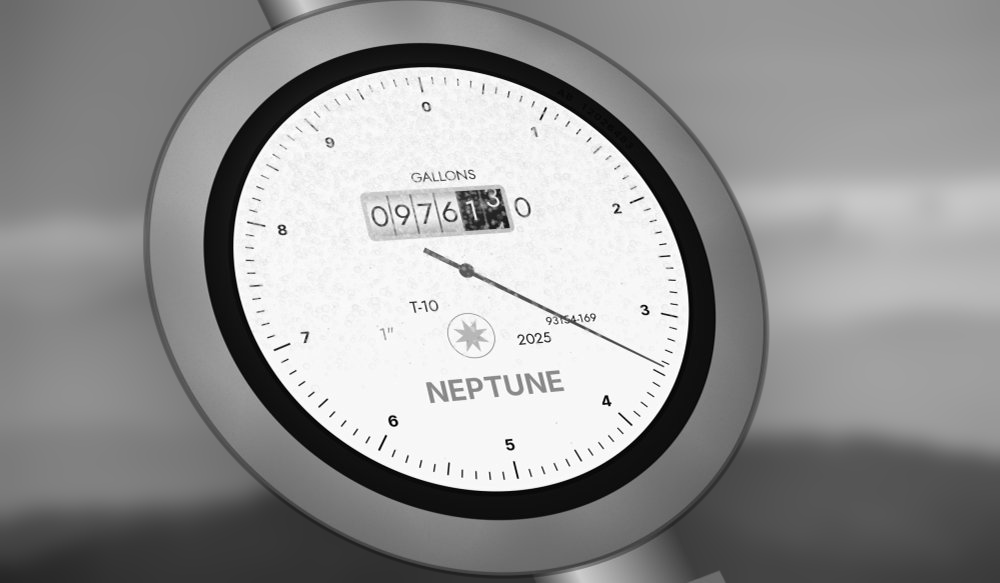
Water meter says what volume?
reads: 976133.4 gal
